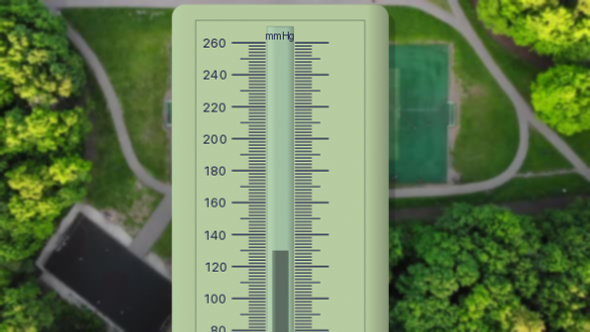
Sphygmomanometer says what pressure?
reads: 130 mmHg
